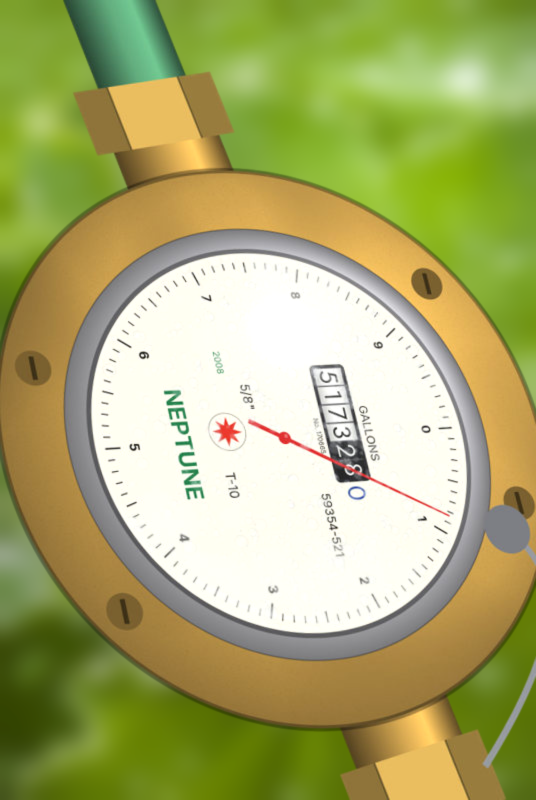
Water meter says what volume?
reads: 5173280.8 gal
